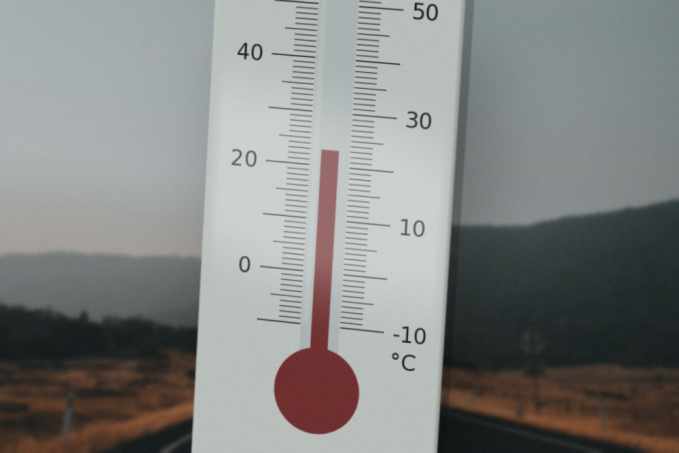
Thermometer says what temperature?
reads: 23 °C
